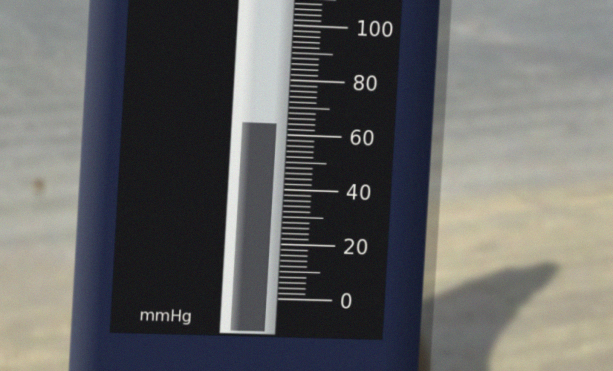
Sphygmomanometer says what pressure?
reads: 64 mmHg
